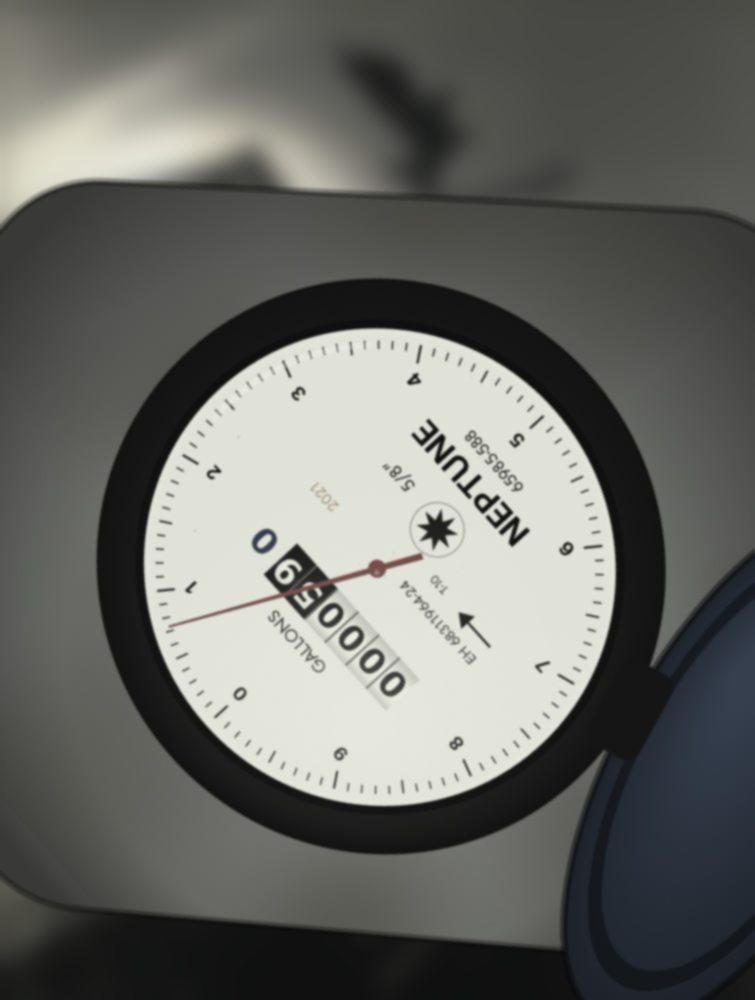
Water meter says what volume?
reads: 590.7 gal
